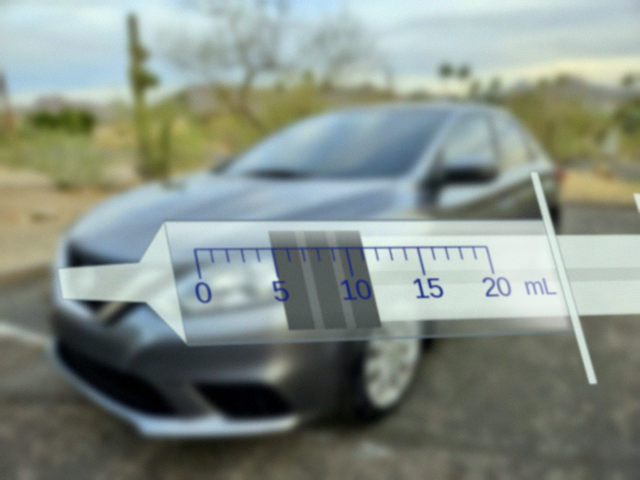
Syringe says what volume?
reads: 5 mL
